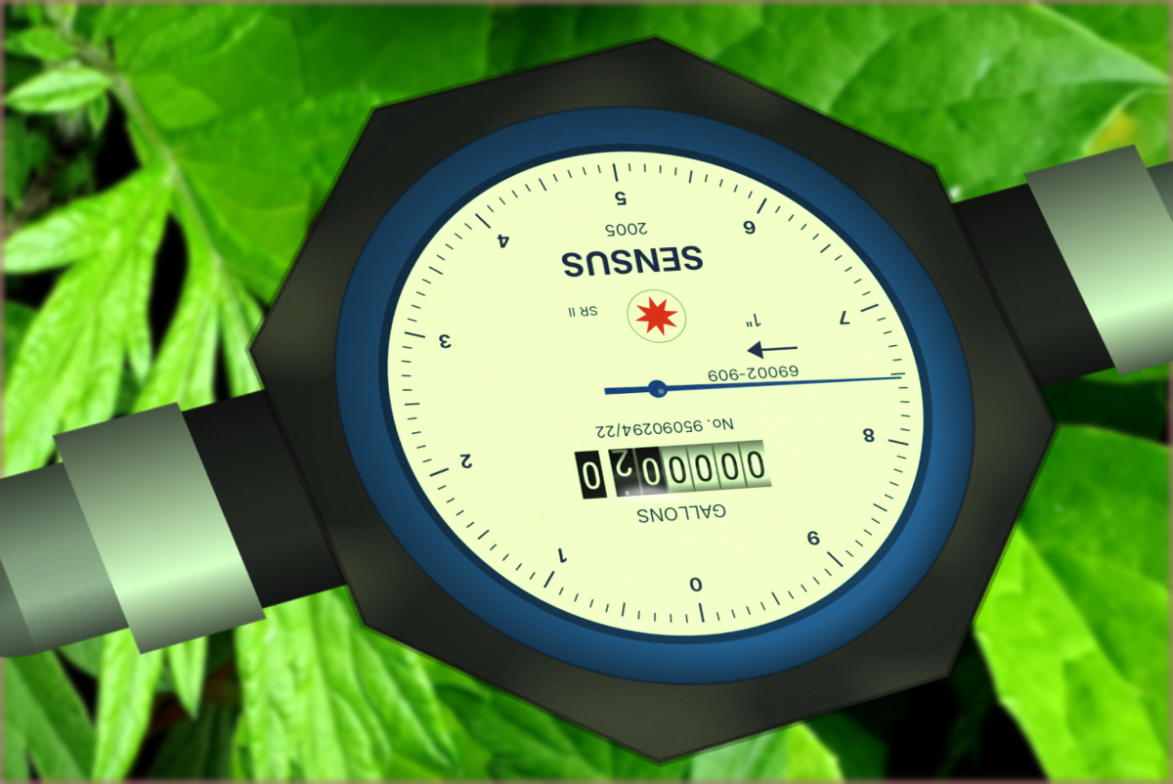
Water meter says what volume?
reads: 17.5 gal
